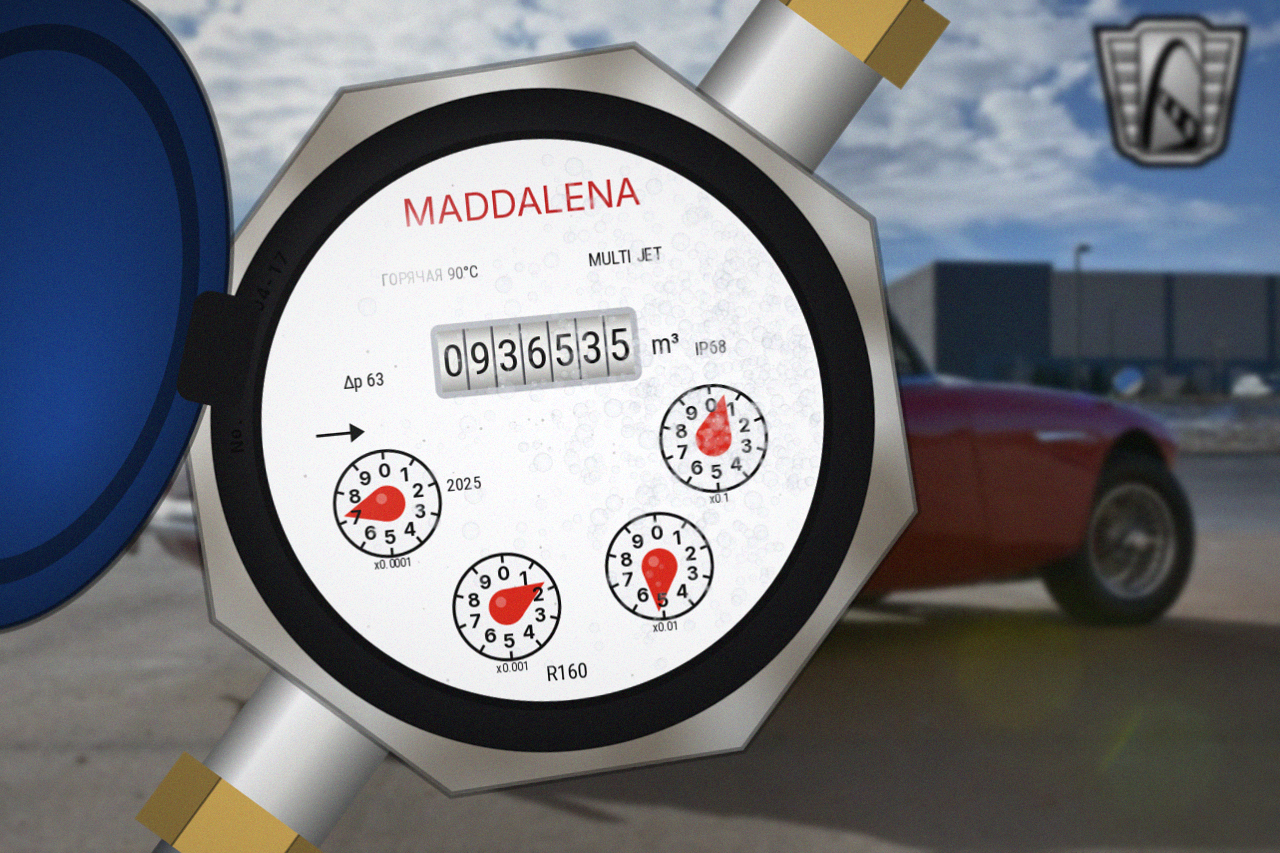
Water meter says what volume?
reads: 936535.0517 m³
